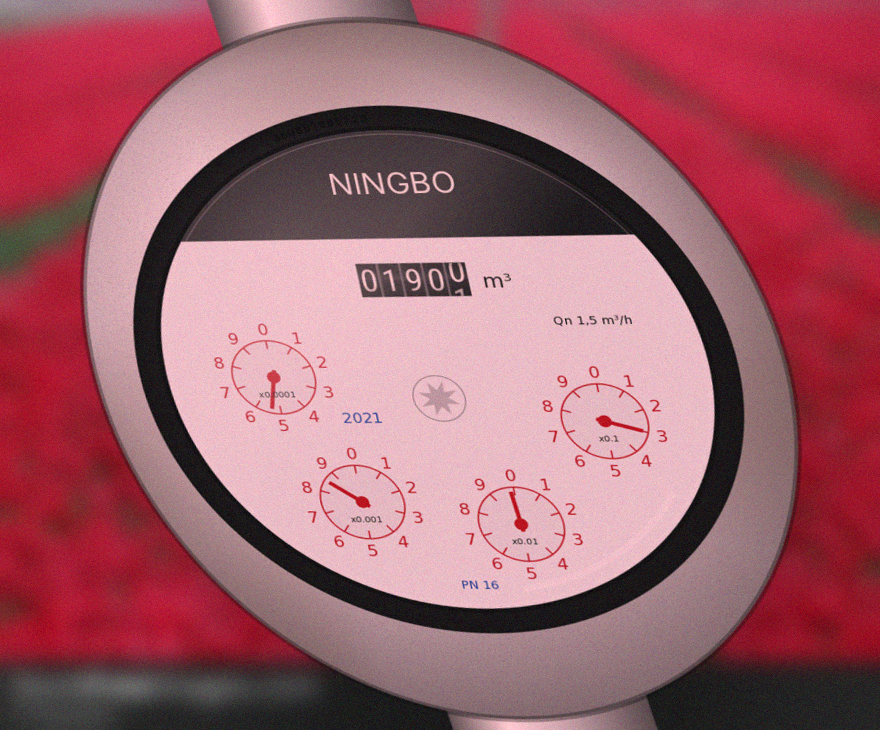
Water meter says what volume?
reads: 1900.2985 m³
